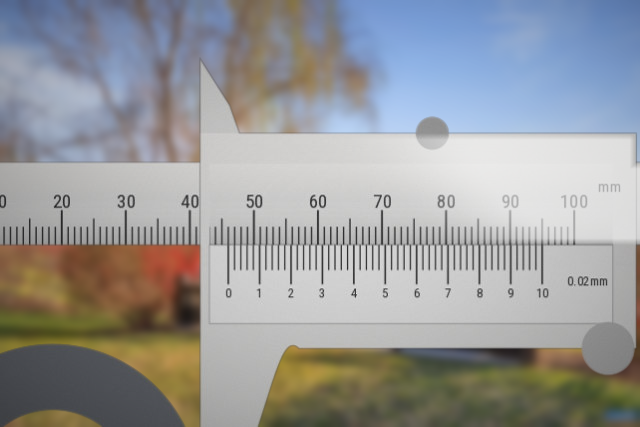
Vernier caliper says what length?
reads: 46.0 mm
